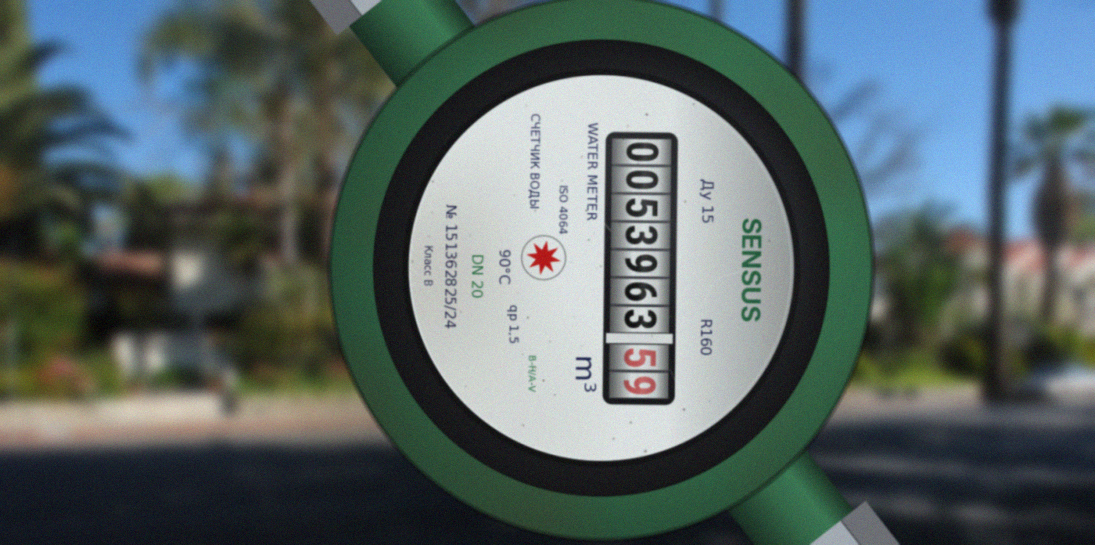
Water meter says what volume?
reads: 53963.59 m³
